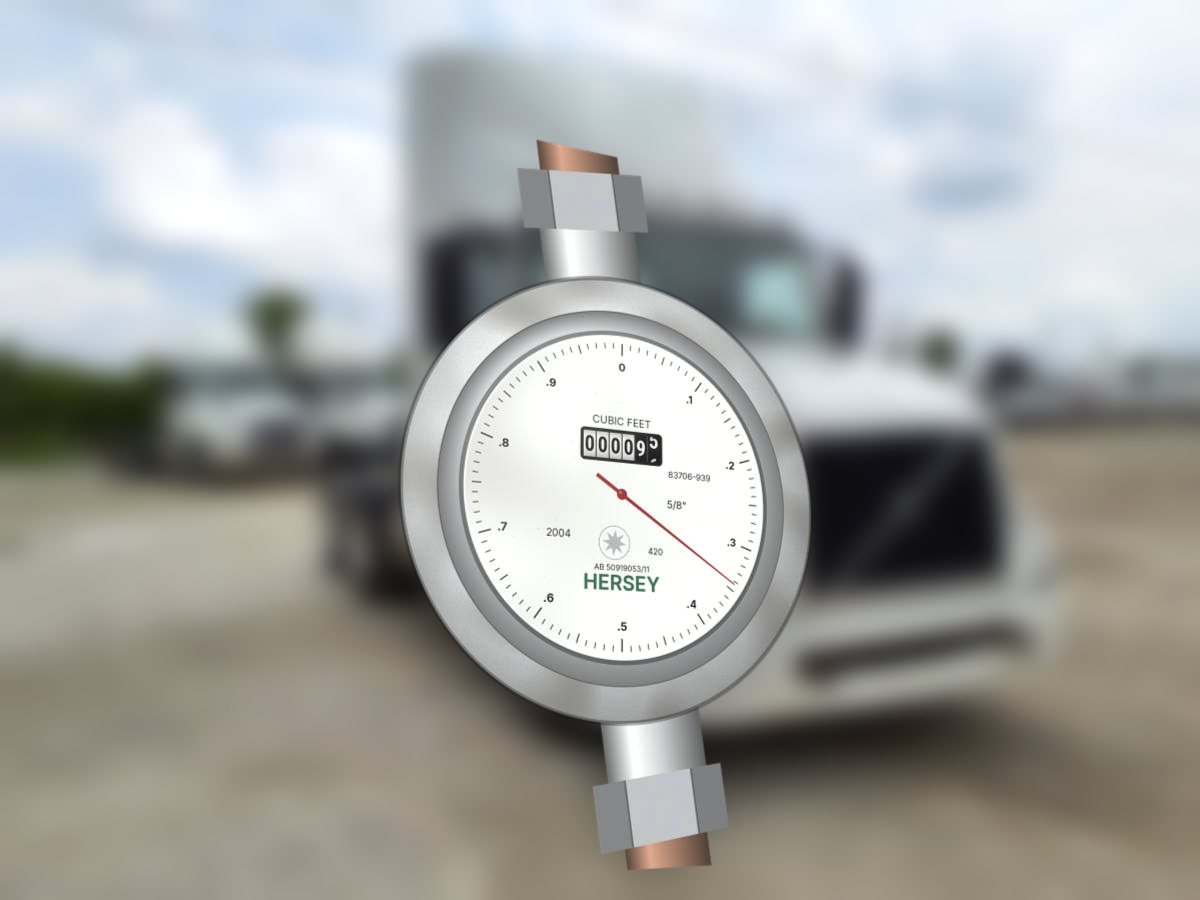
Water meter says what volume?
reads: 95.34 ft³
